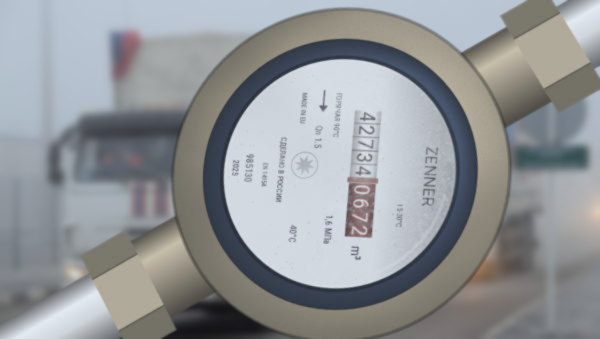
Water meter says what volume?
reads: 42734.0672 m³
